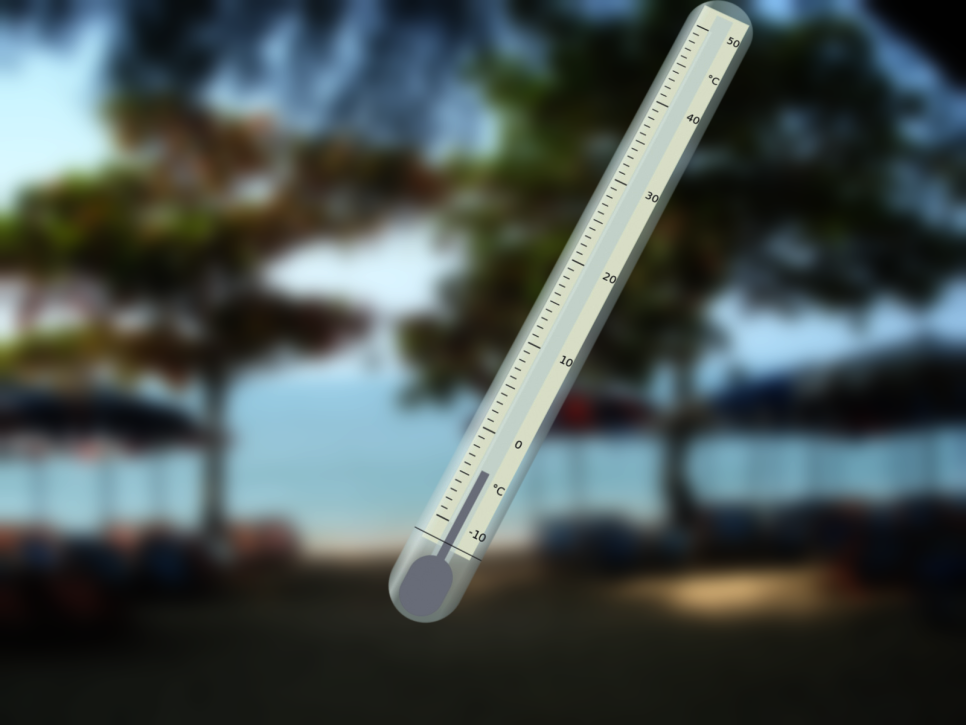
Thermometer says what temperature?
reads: -4 °C
